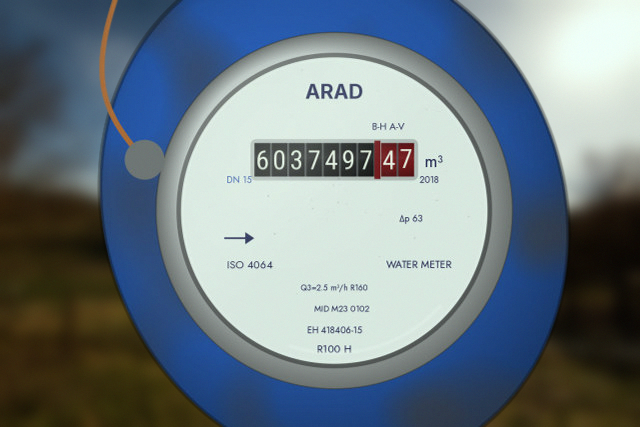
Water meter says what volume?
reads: 6037497.47 m³
